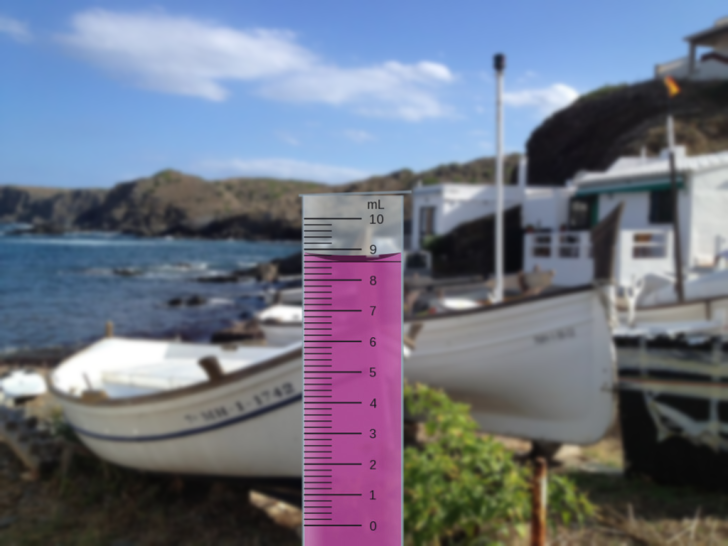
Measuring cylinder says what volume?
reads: 8.6 mL
